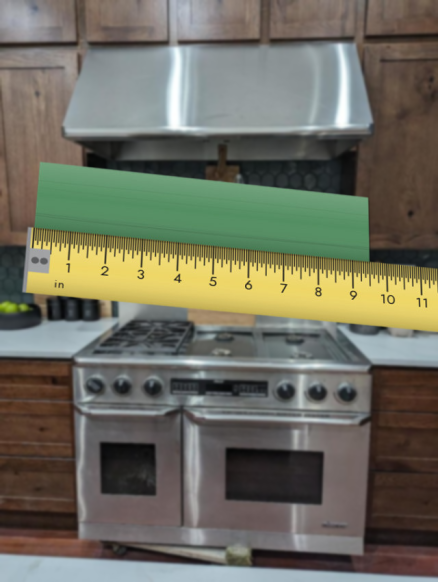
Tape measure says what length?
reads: 9.5 in
